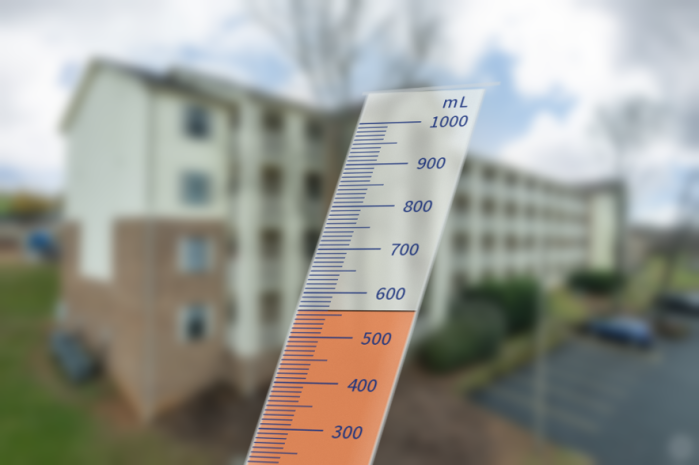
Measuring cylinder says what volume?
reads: 560 mL
